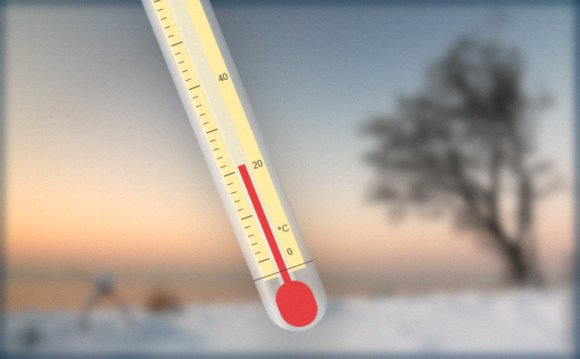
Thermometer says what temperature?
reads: 21 °C
